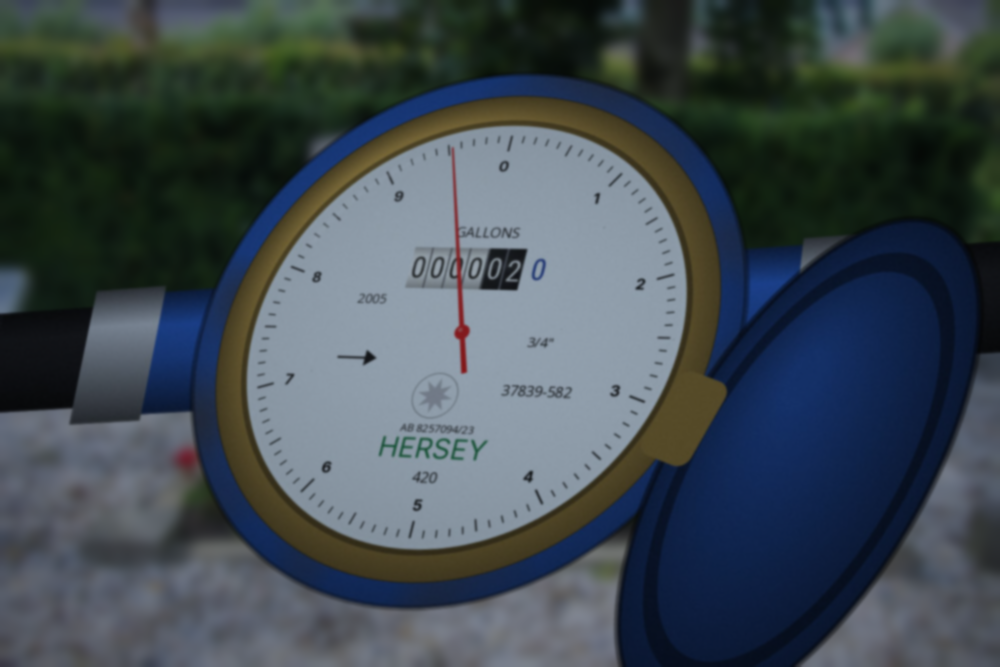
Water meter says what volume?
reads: 19.5 gal
